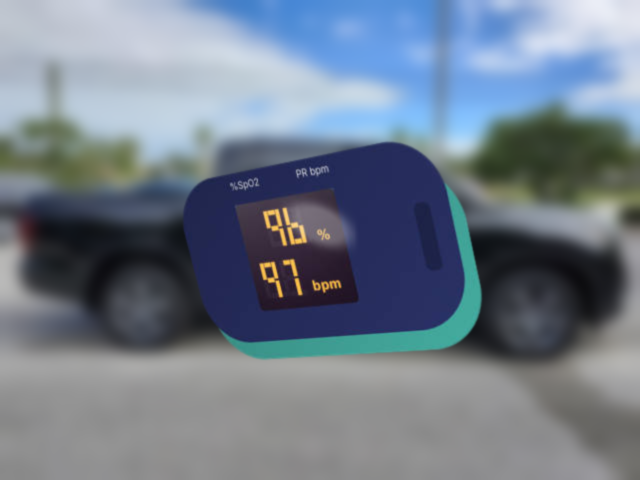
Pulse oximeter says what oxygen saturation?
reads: 96 %
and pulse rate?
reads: 97 bpm
